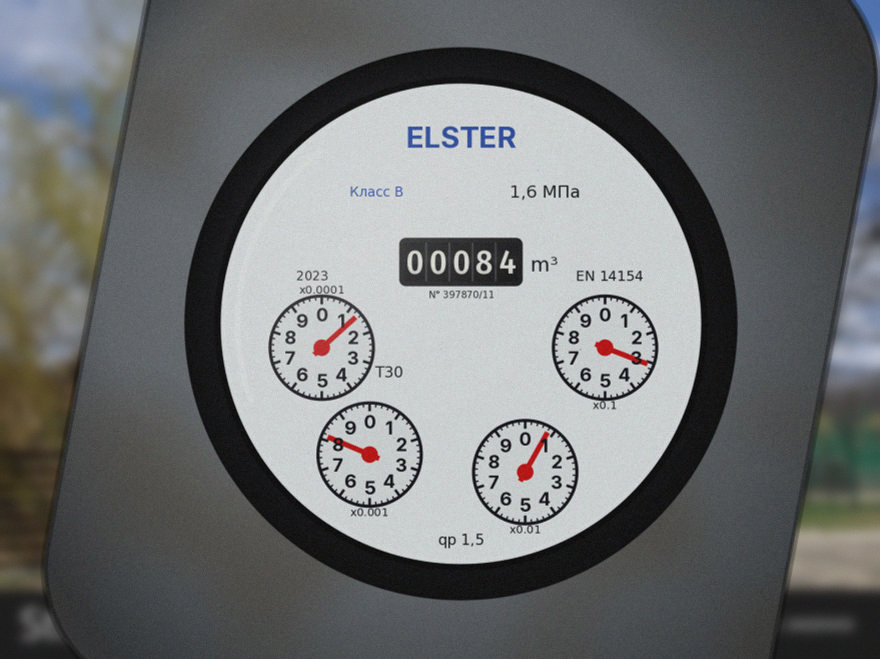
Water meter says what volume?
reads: 84.3081 m³
